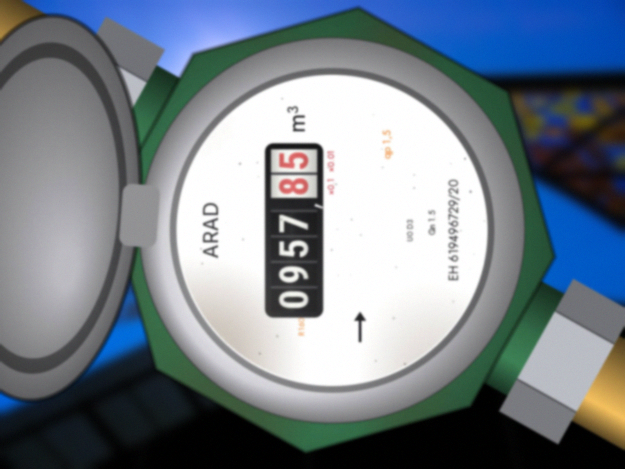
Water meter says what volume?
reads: 957.85 m³
